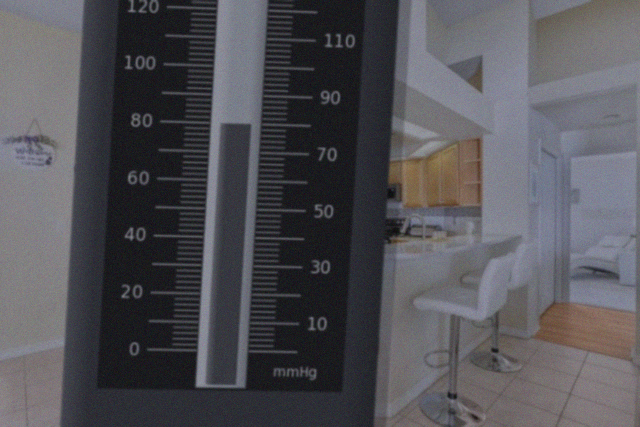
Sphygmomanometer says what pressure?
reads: 80 mmHg
